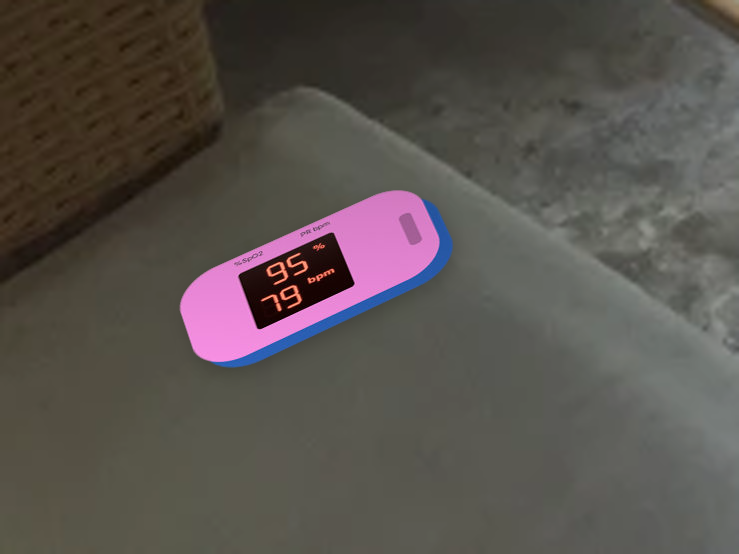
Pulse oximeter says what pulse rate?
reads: 79 bpm
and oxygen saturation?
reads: 95 %
